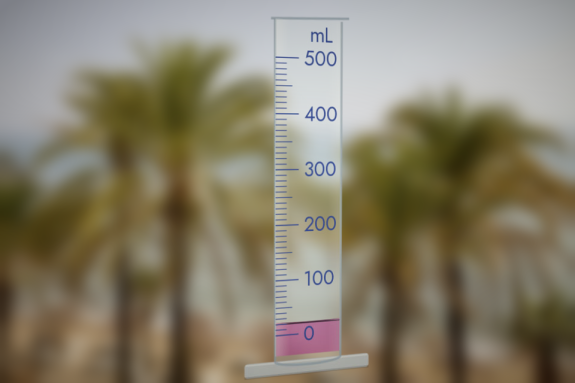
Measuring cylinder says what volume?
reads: 20 mL
